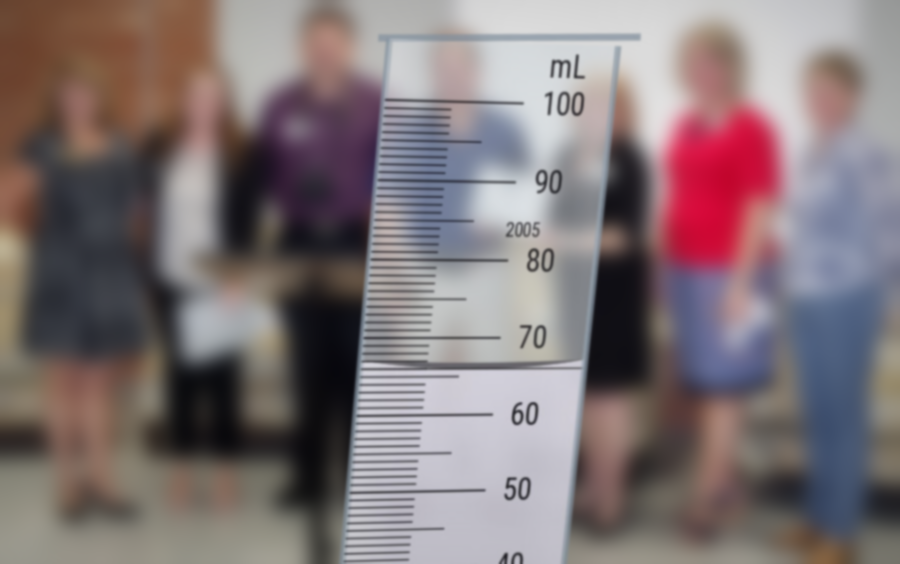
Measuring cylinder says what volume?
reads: 66 mL
